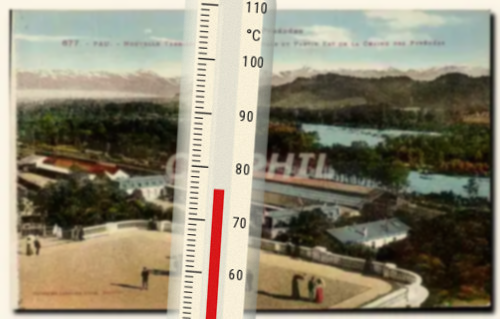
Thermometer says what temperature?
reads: 76 °C
